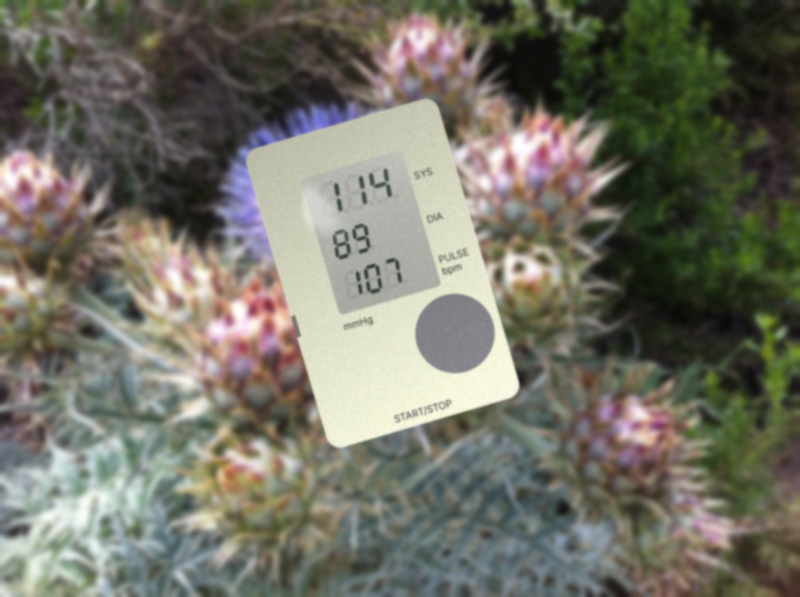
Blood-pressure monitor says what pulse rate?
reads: 107 bpm
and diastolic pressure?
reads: 89 mmHg
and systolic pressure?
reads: 114 mmHg
